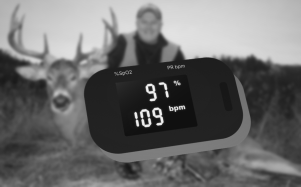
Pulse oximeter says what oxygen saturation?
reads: 97 %
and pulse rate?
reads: 109 bpm
